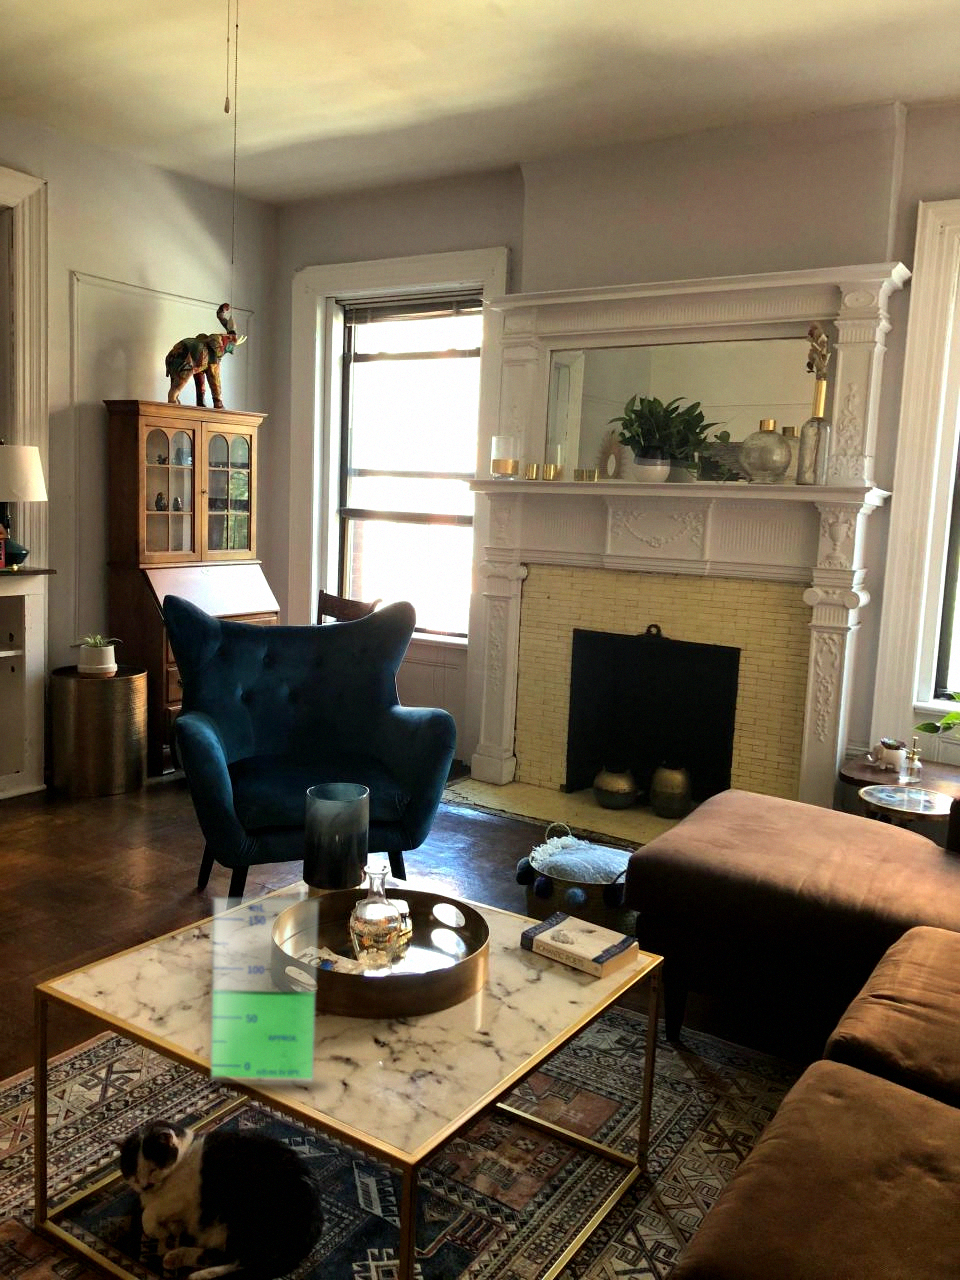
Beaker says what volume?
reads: 75 mL
